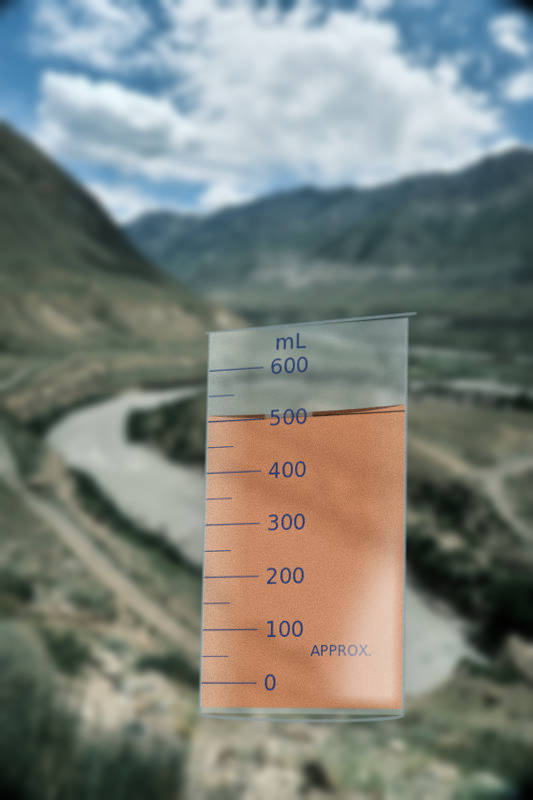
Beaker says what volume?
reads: 500 mL
